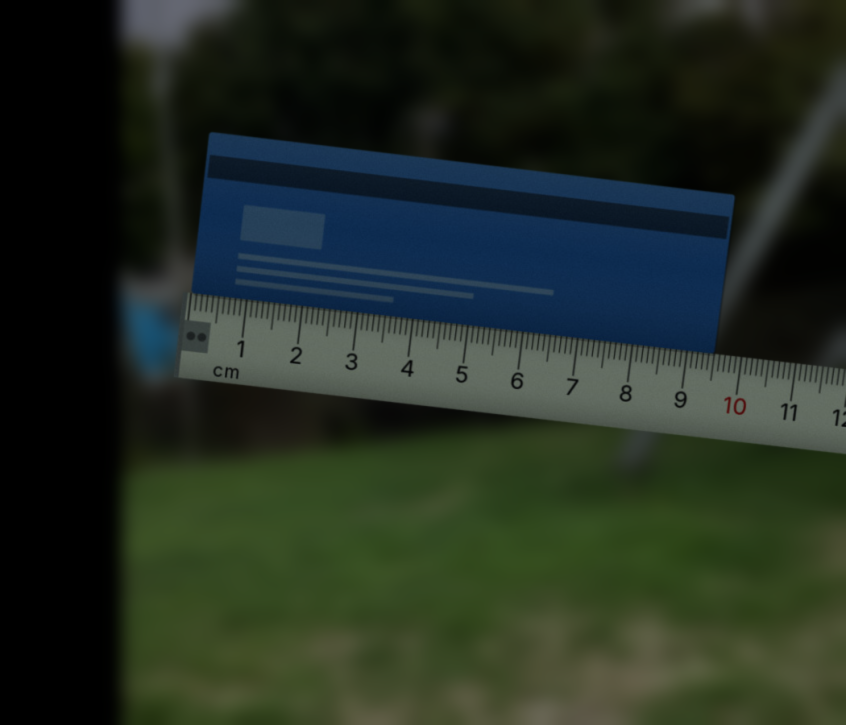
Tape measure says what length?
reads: 9.5 cm
